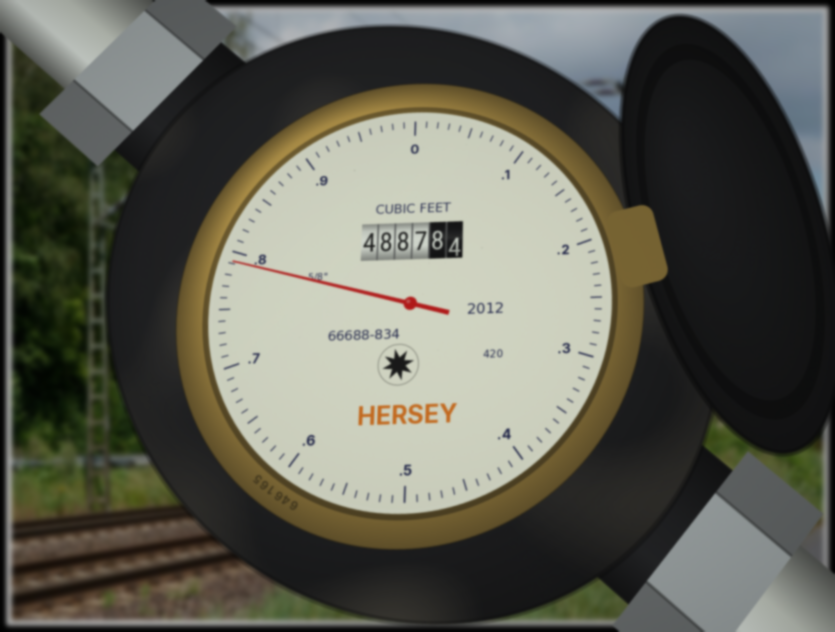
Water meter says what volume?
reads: 488783.79 ft³
